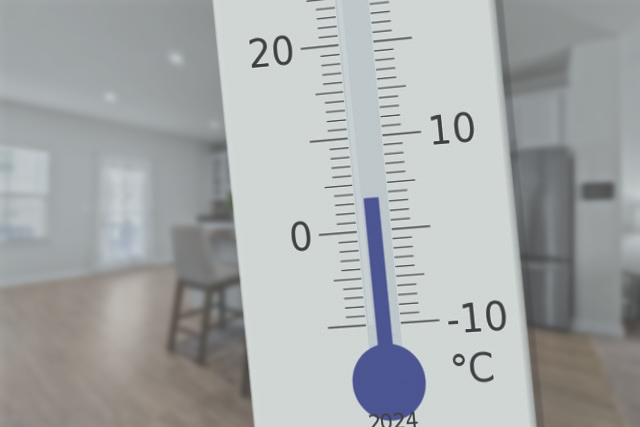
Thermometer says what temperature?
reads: 3.5 °C
